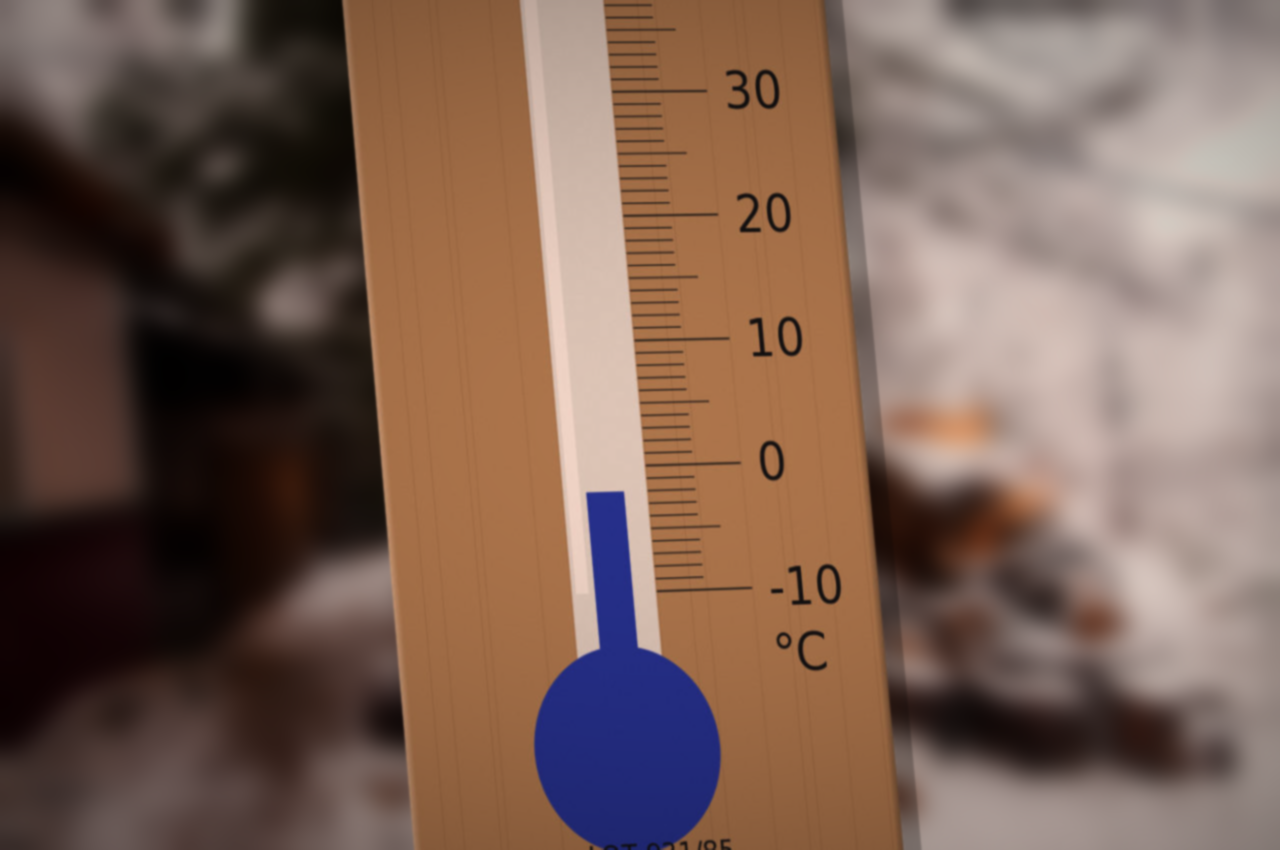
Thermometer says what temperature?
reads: -2 °C
